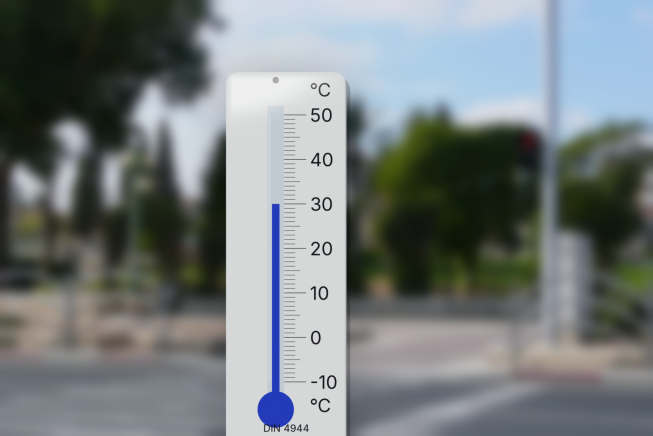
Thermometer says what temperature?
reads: 30 °C
